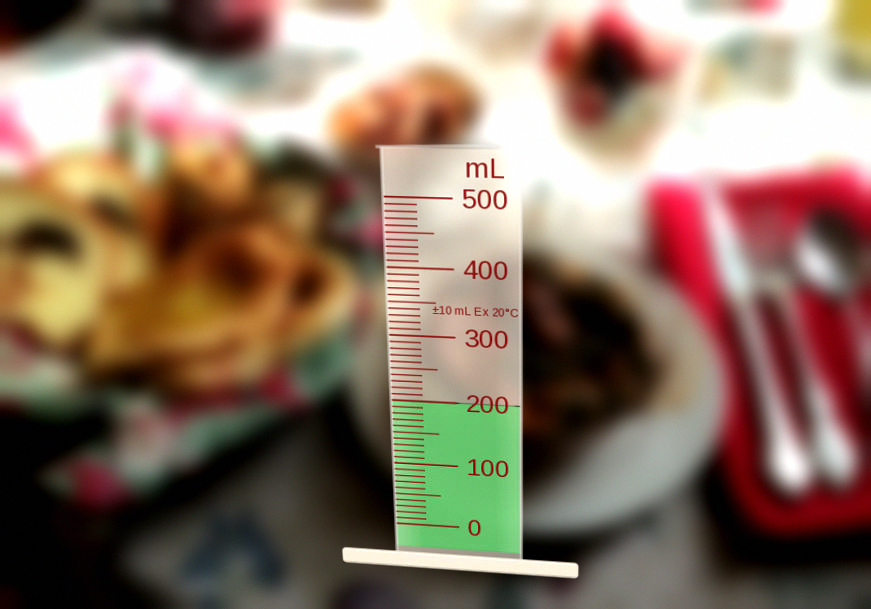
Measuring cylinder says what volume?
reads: 200 mL
